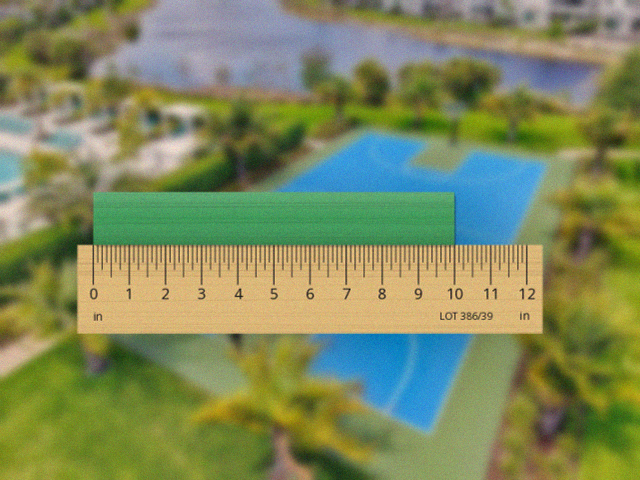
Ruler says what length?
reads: 10 in
